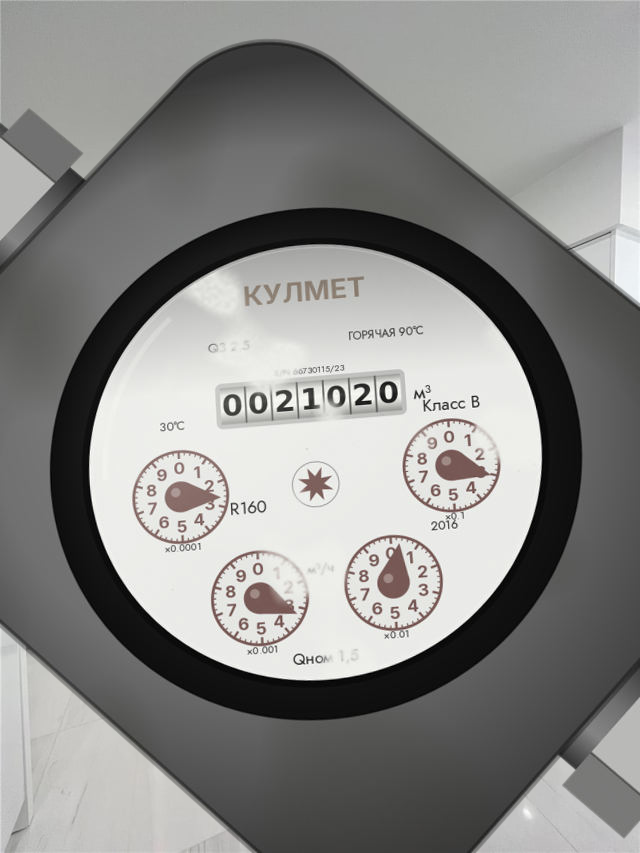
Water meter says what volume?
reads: 21020.3032 m³
